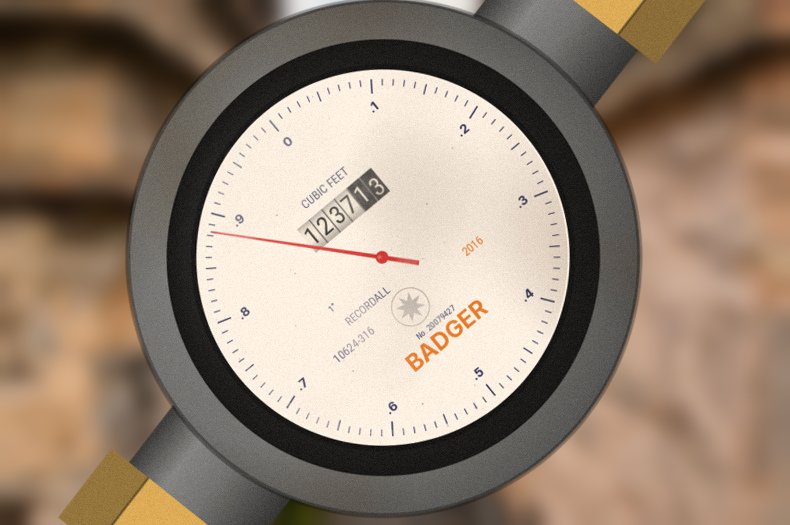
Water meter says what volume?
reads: 123712.88 ft³
